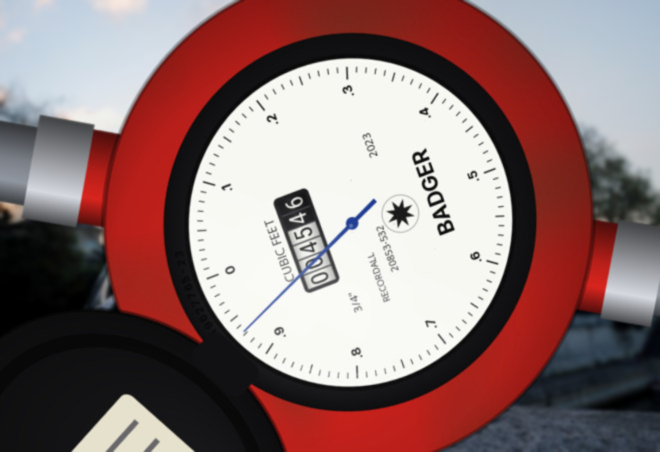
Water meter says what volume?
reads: 4545.93 ft³
